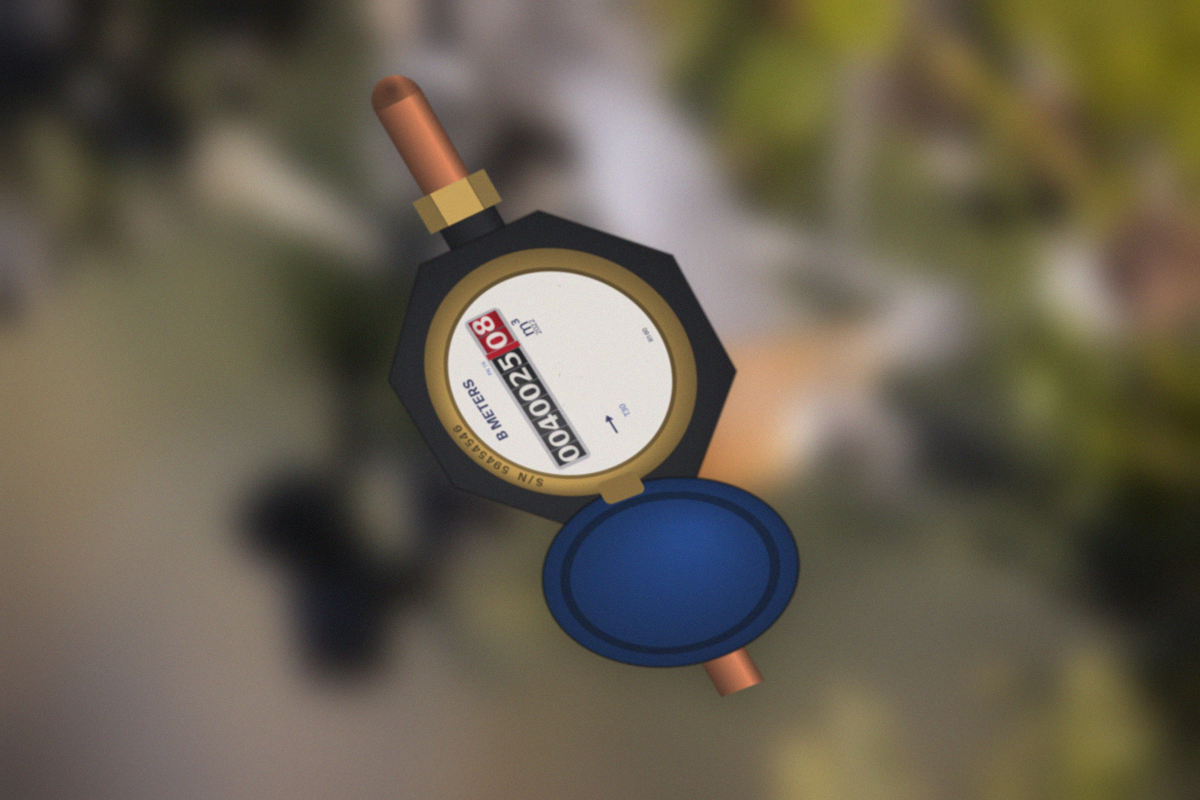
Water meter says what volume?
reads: 40025.08 m³
